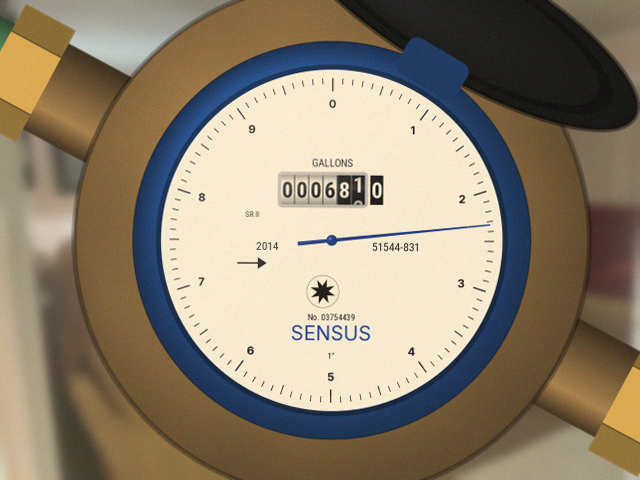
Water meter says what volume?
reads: 6812.3 gal
